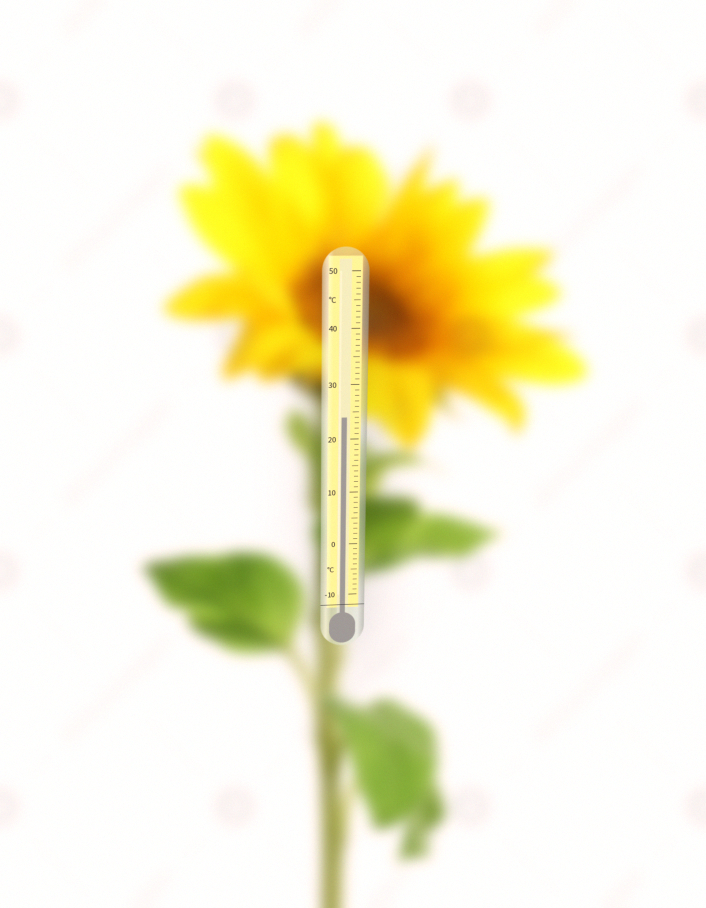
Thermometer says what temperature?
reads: 24 °C
